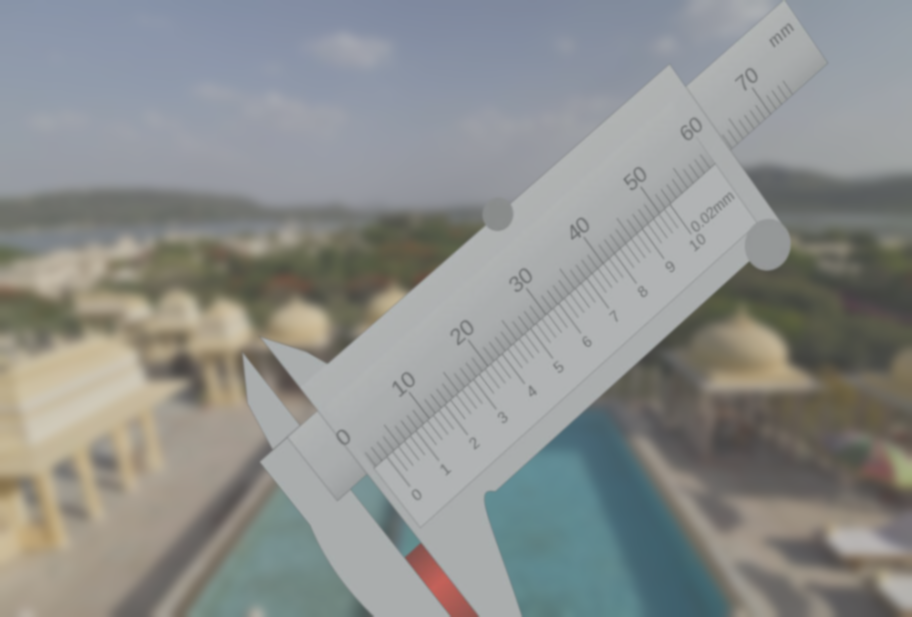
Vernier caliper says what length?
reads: 2.8 mm
